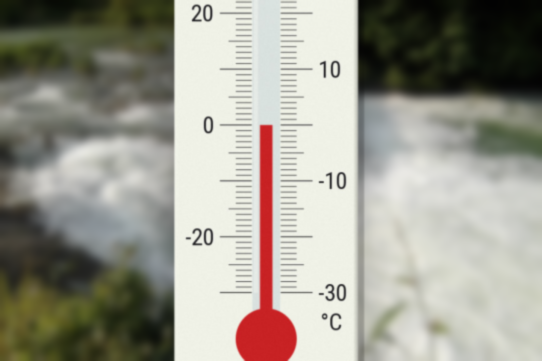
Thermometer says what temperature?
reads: 0 °C
